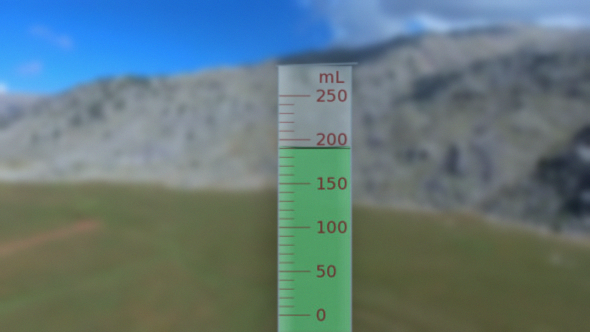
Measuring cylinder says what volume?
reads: 190 mL
